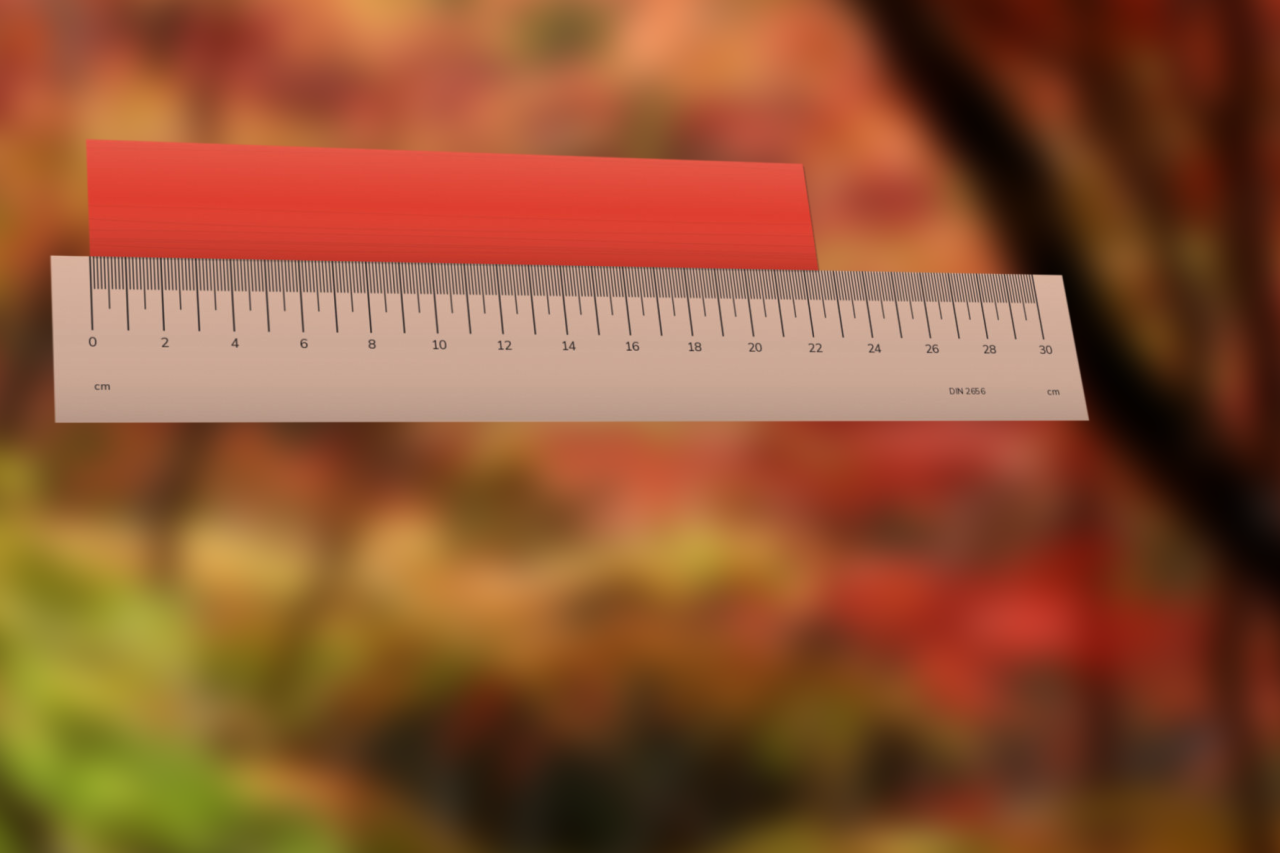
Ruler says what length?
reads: 22.5 cm
